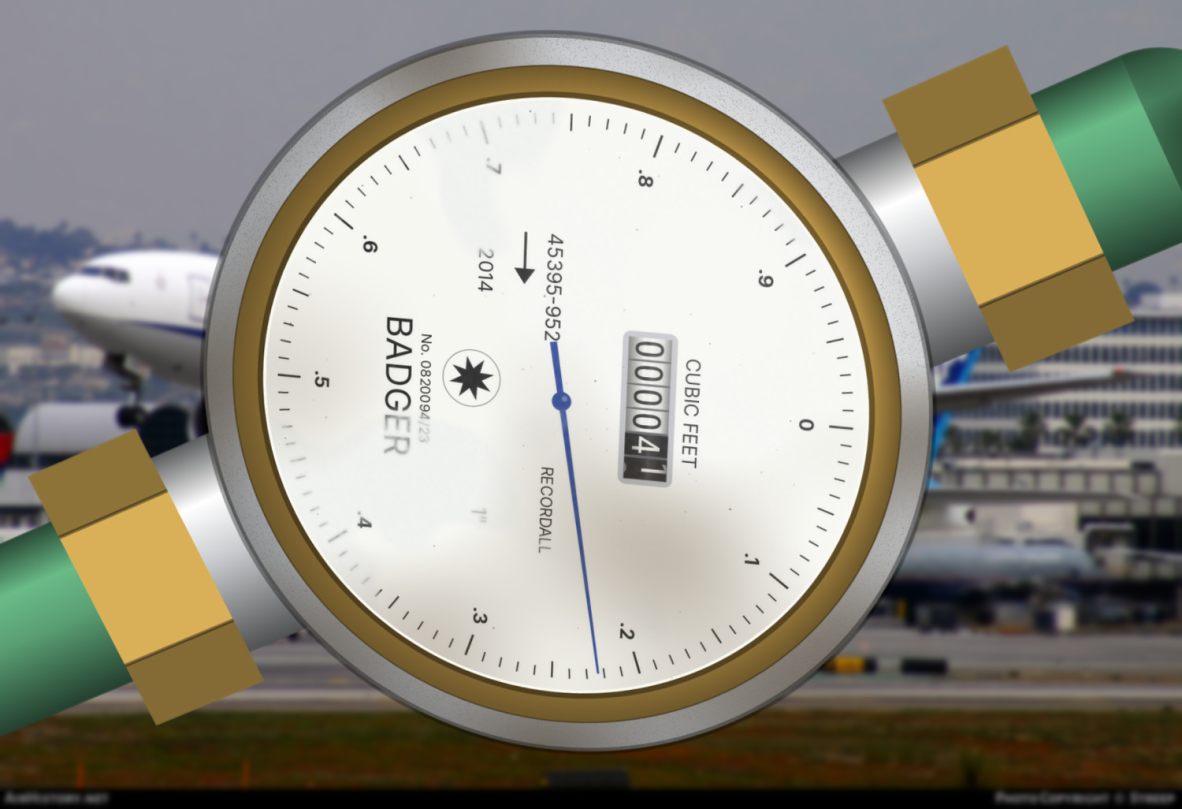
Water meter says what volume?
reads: 41.22 ft³
